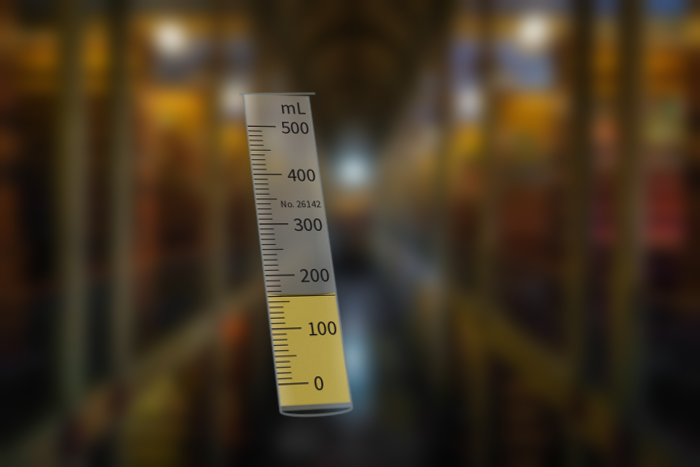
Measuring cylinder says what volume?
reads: 160 mL
